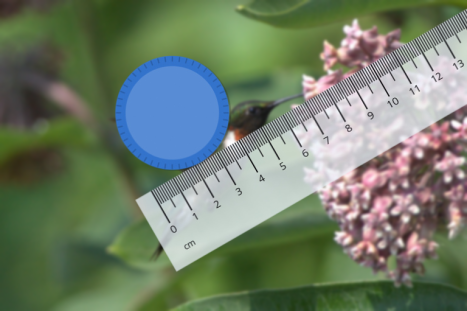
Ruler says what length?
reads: 4.5 cm
